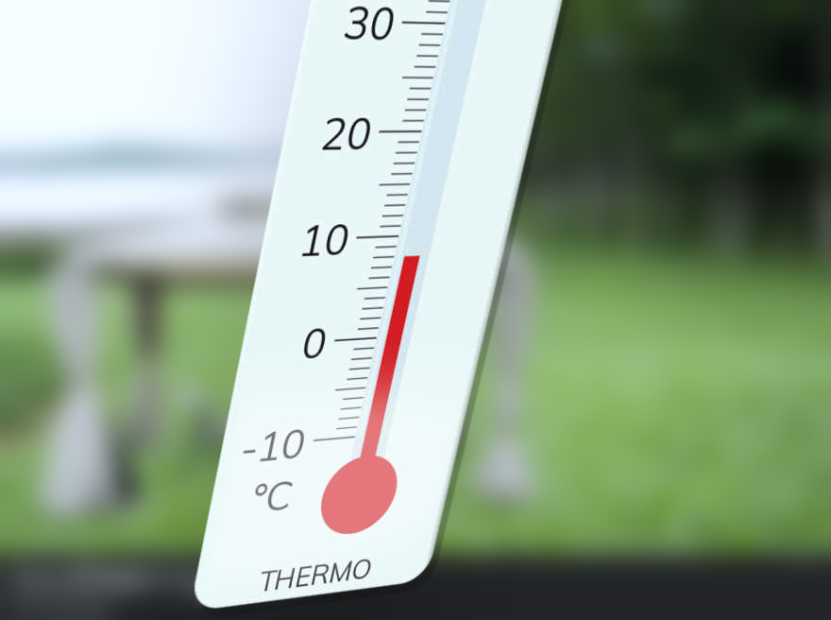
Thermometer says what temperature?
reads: 8 °C
